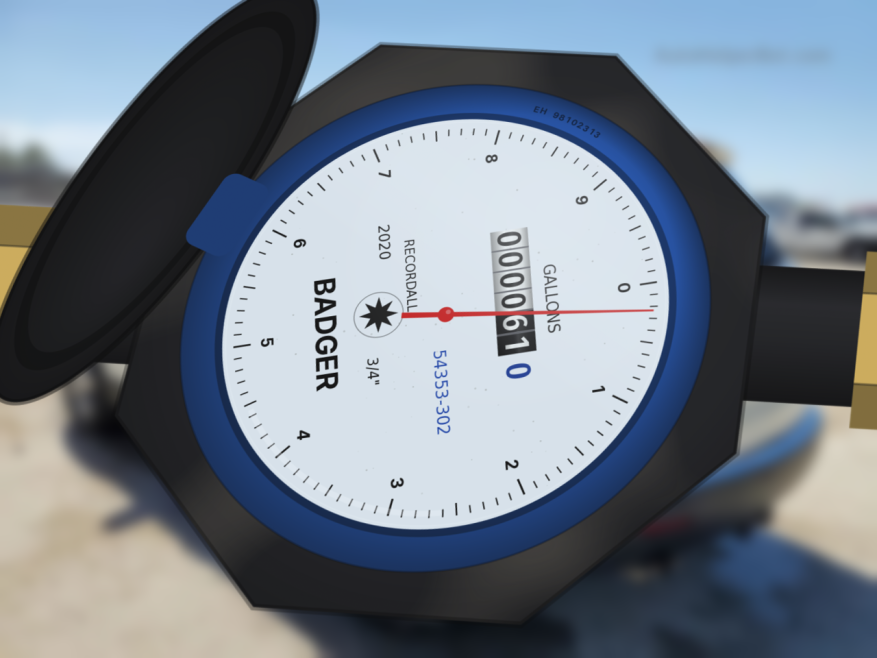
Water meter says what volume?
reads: 610.2 gal
